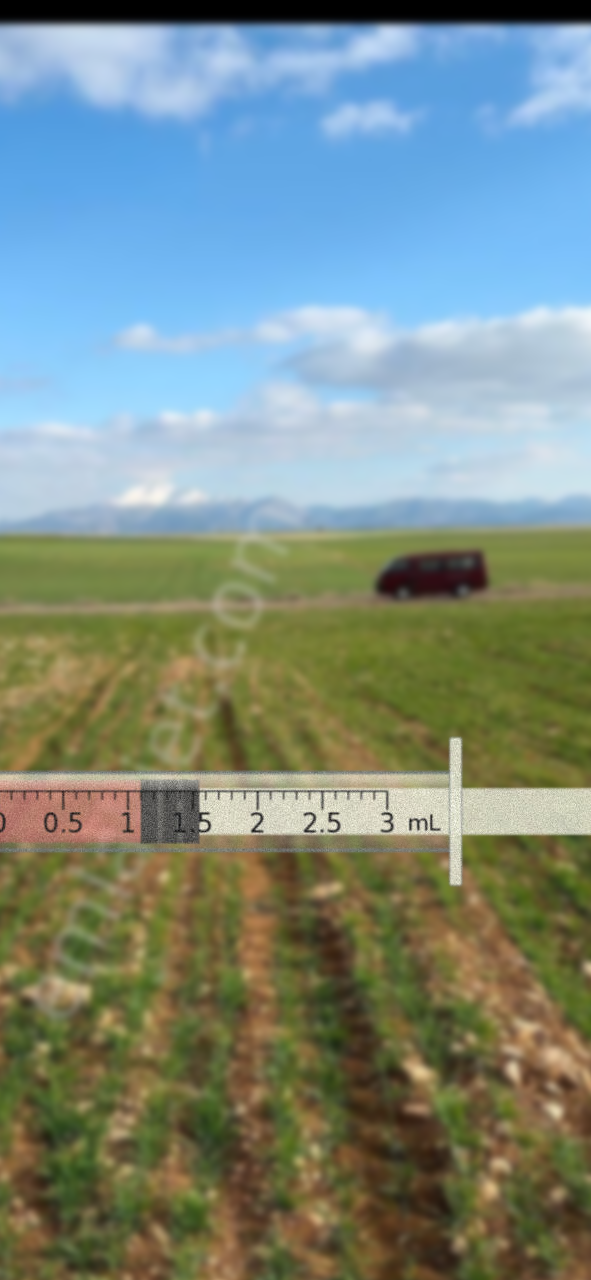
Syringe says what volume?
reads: 1.1 mL
